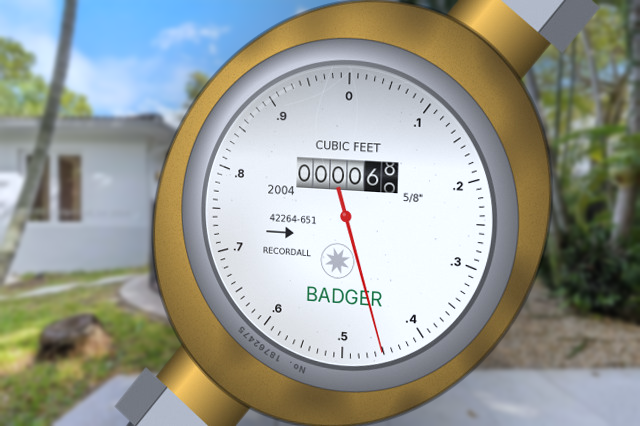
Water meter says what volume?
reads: 68.45 ft³
